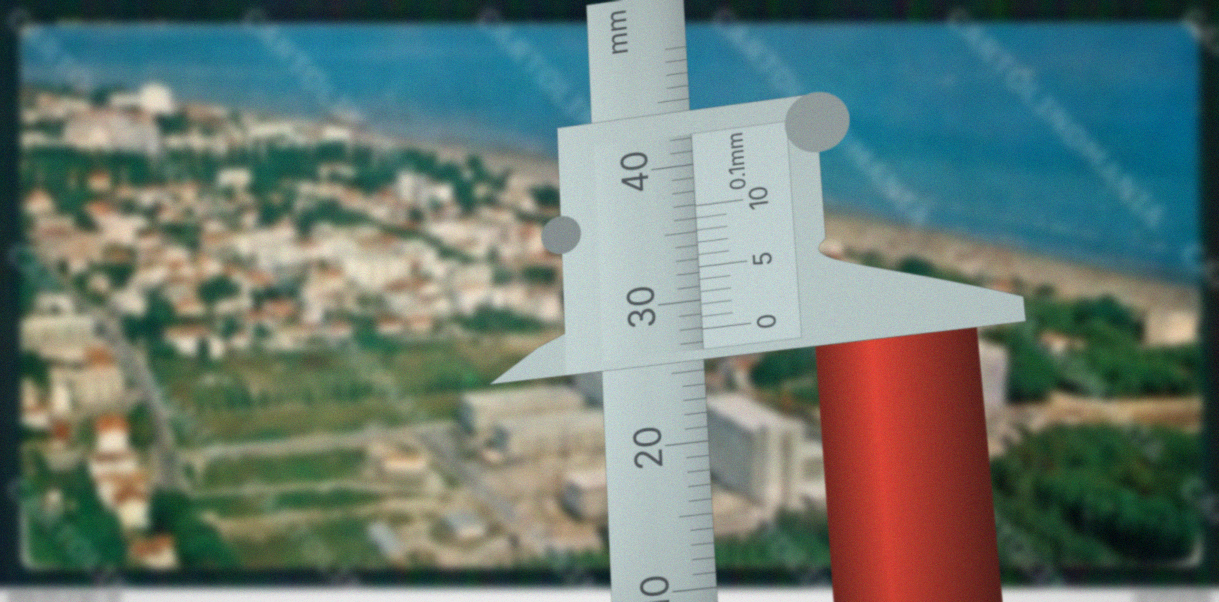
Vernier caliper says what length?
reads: 27.9 mm
